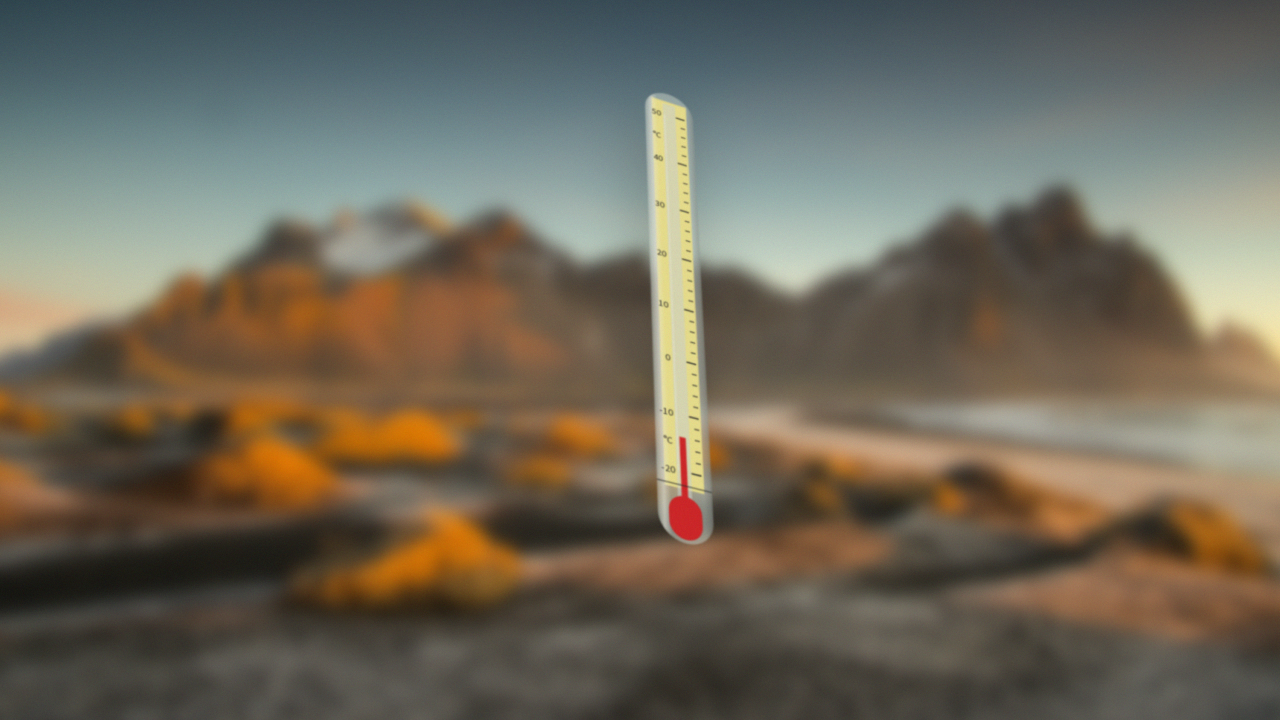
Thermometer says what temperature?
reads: -14 °C
